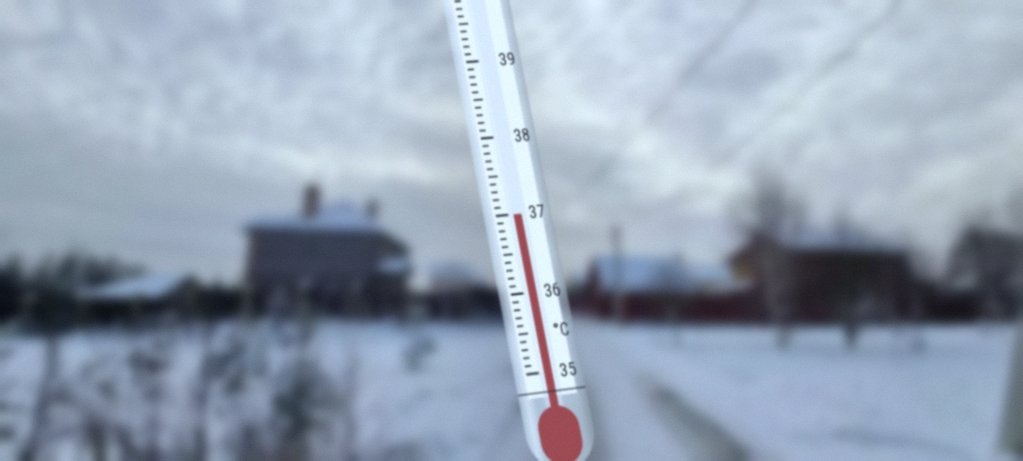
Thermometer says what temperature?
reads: 37 °C
